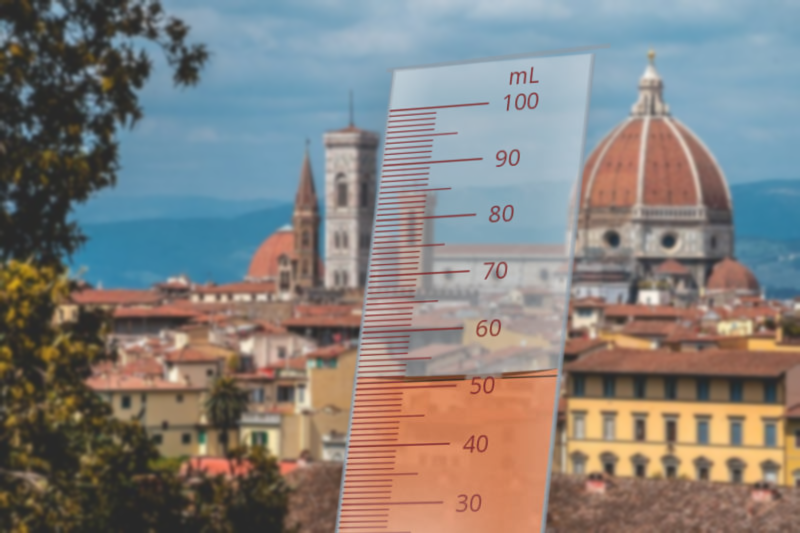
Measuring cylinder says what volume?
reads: 51 mL
